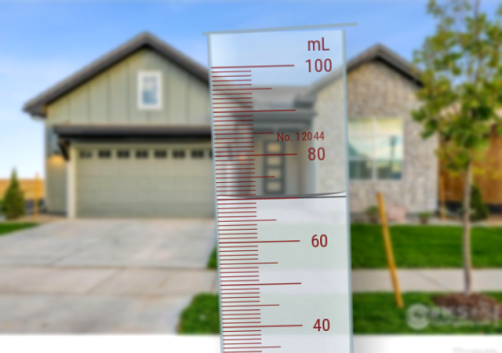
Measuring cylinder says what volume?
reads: 70 mL
